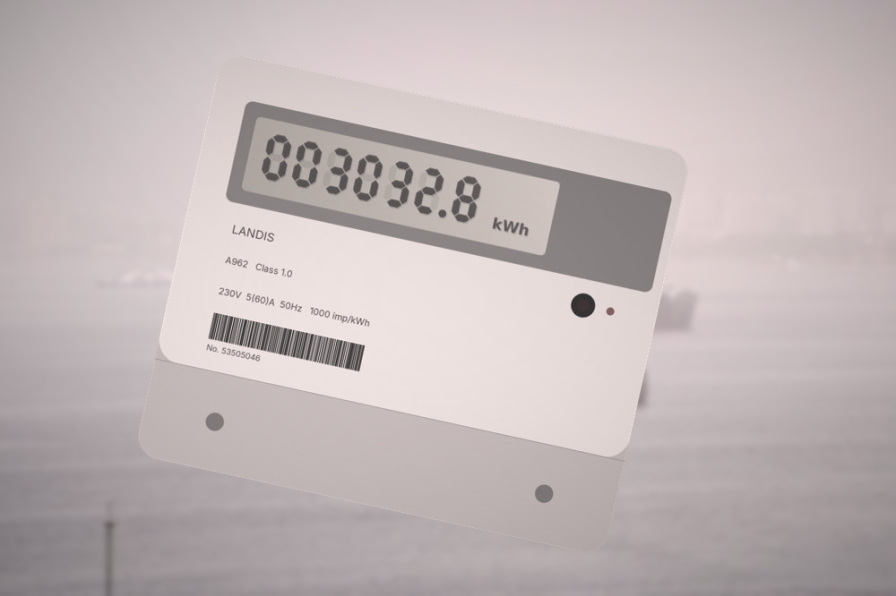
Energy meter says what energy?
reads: 3032.8 kWh
